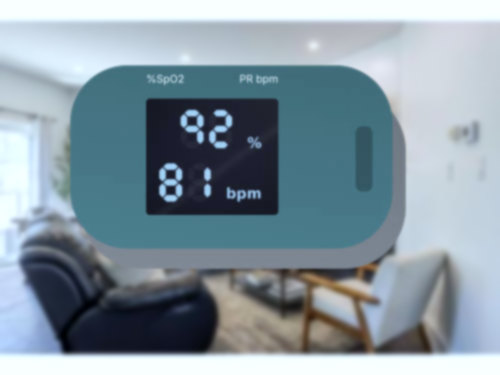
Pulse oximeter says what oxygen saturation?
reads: 92 %
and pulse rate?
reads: 81 bpm
